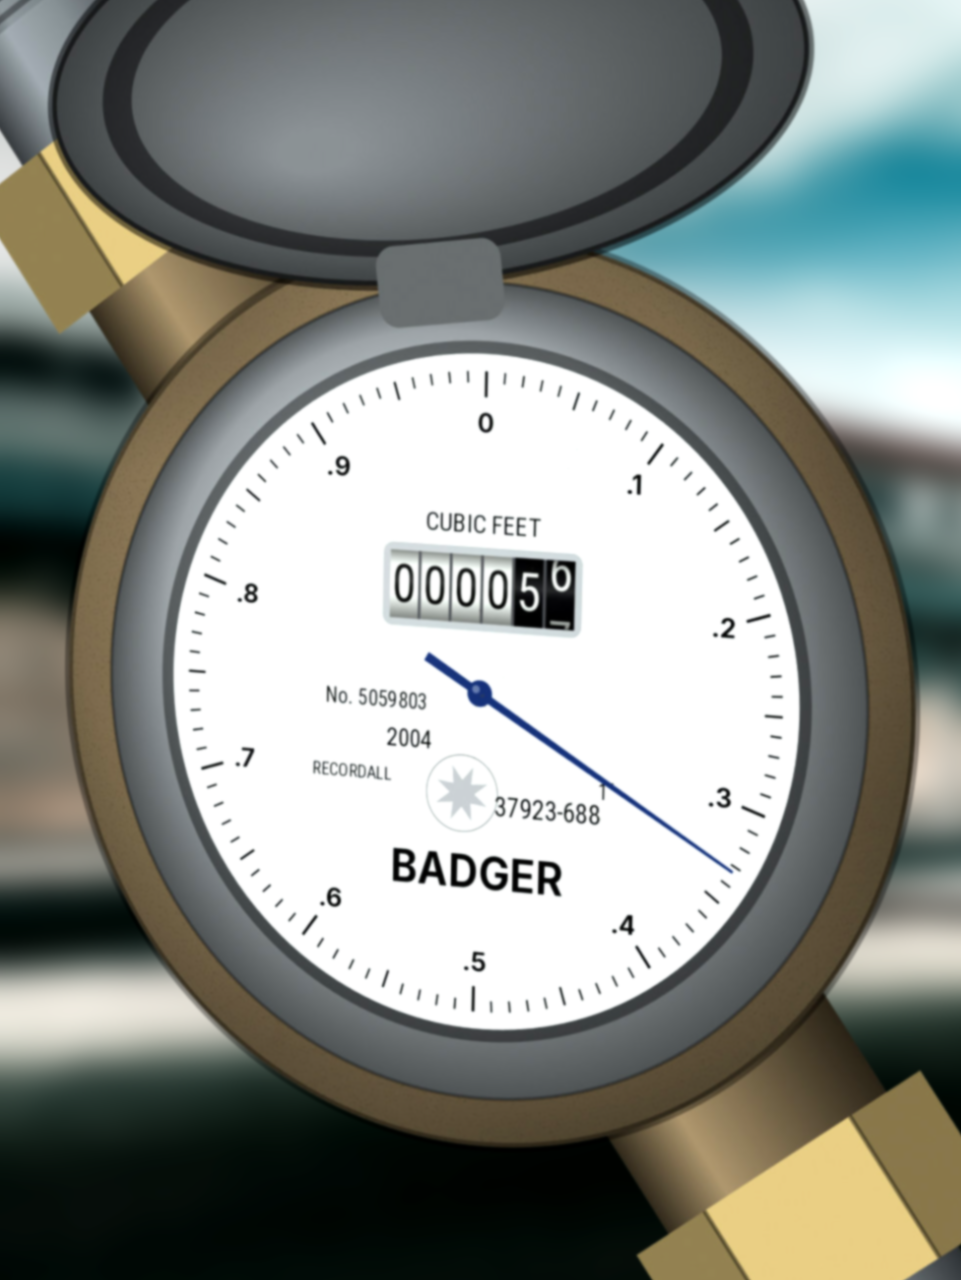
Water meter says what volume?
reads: 56.33 ft³
